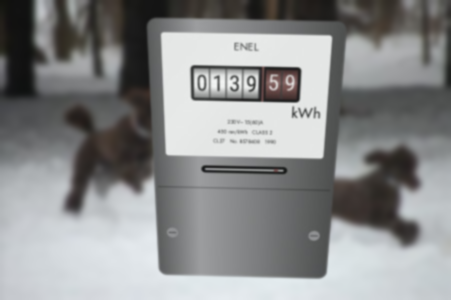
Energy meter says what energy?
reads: 139.59 kWh
